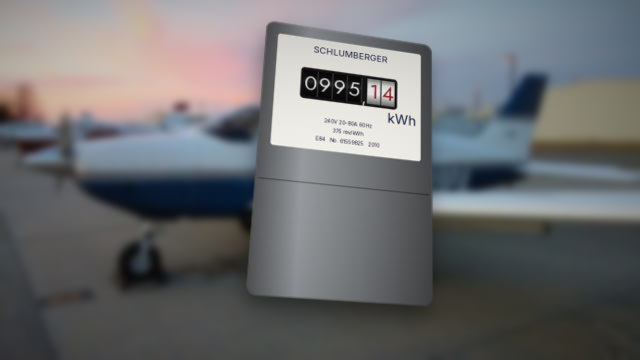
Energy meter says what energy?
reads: 995.14 kWh
